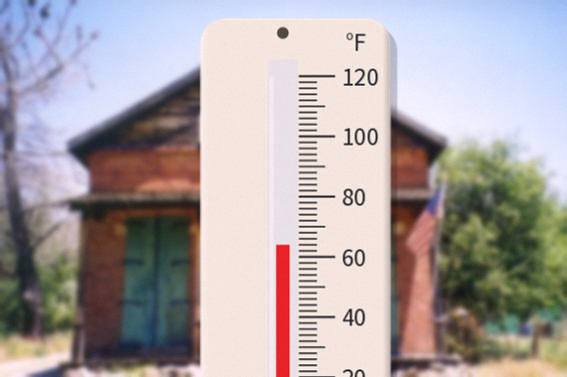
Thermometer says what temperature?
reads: 64 °F
